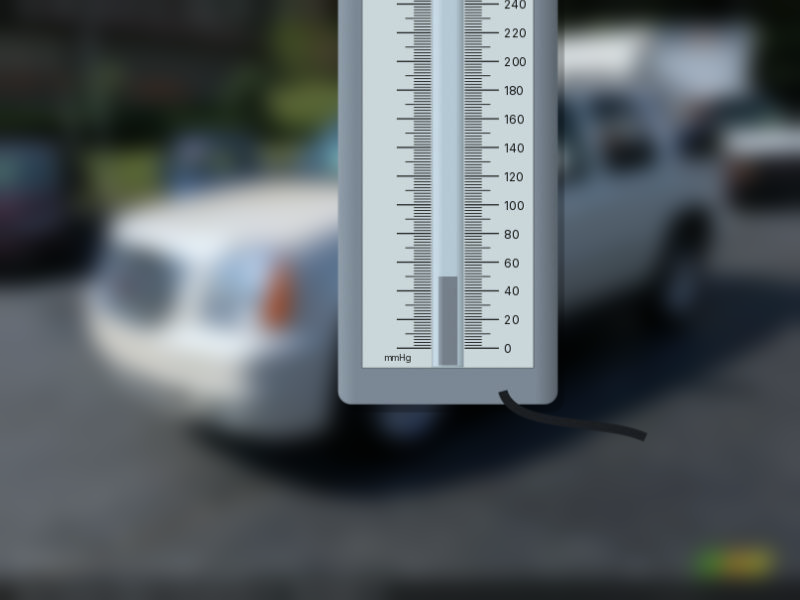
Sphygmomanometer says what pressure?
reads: 50 mmHg
